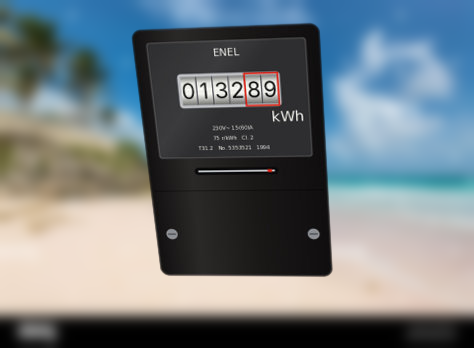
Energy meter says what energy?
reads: 132.89 kWh
